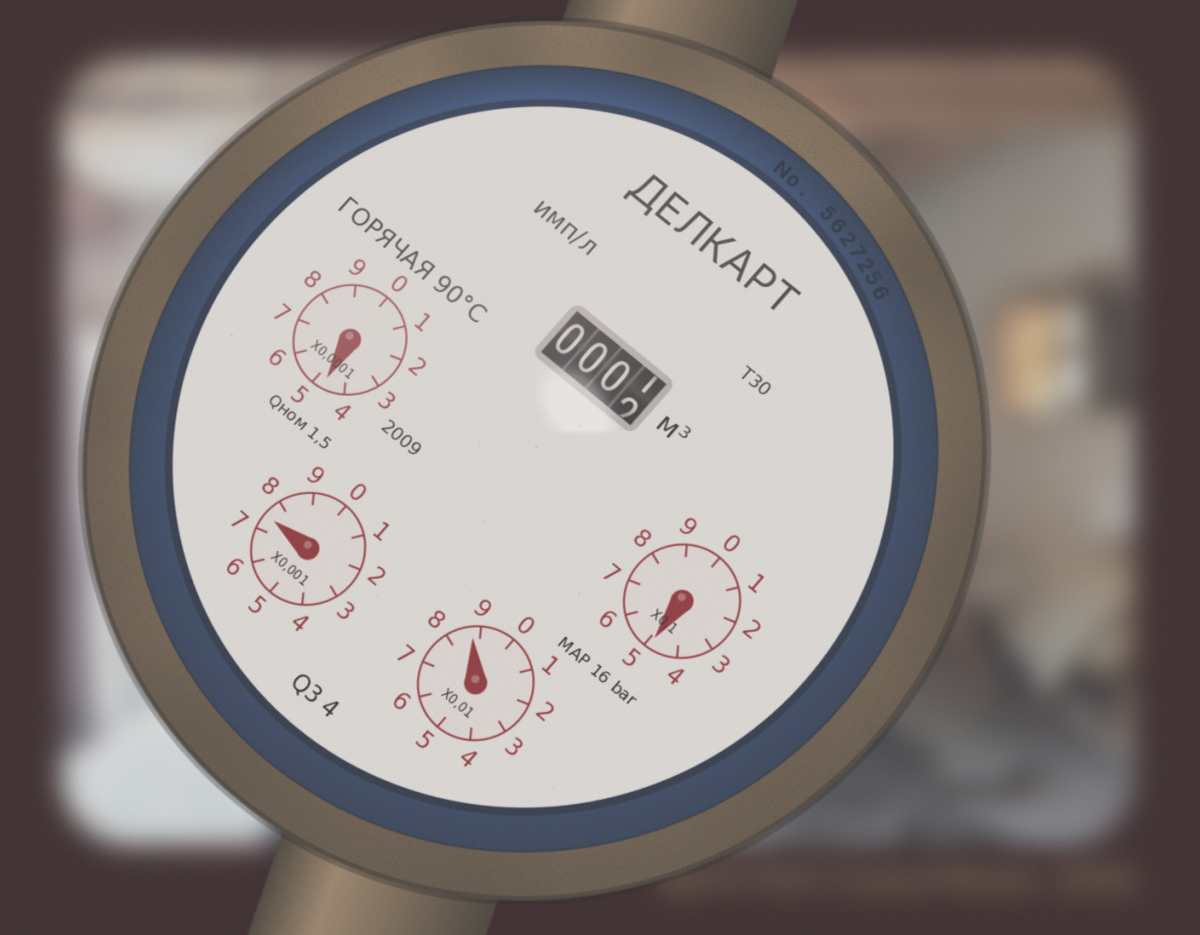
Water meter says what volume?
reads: 1.4874 m³
